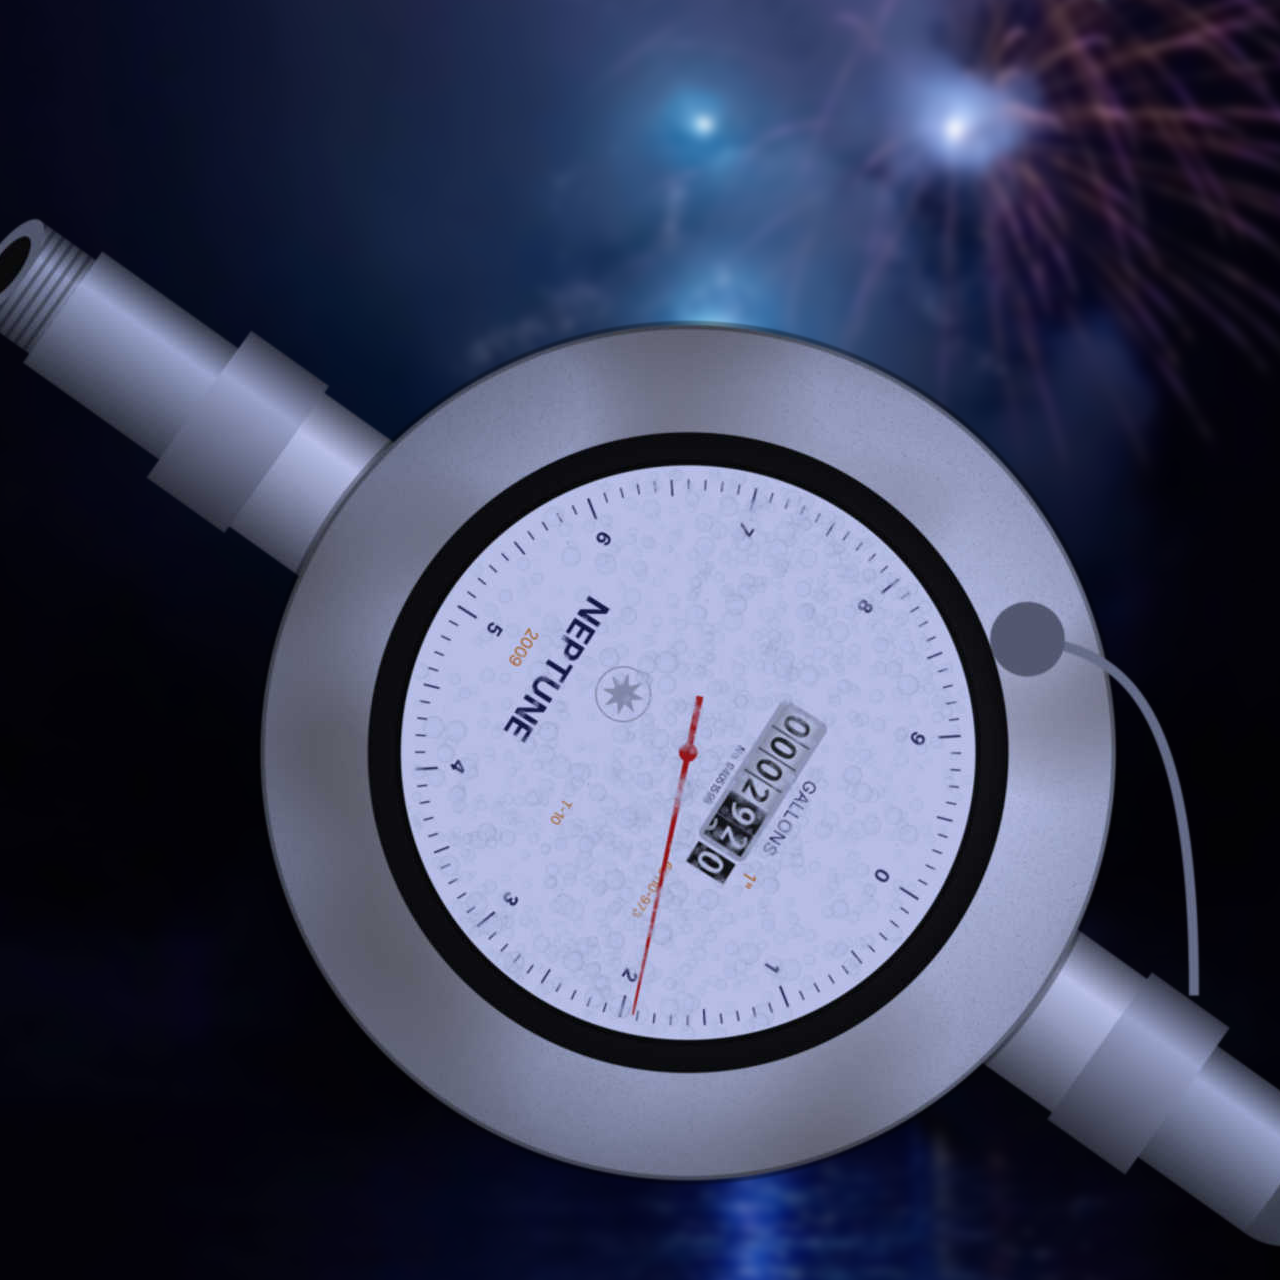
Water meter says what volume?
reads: 2921.9 gal
